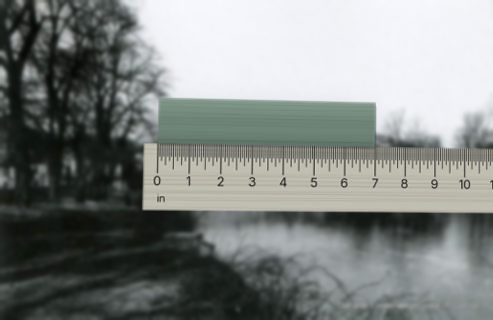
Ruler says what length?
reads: 7 in
